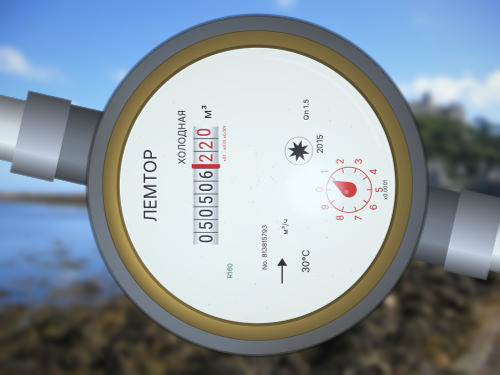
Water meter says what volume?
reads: 50506.2200 m³
